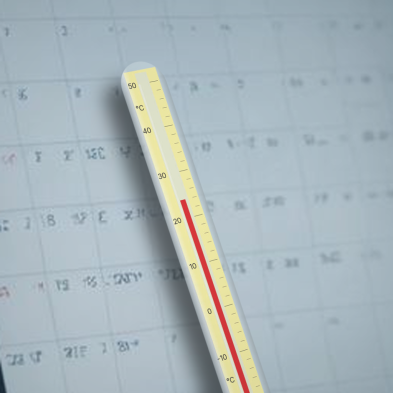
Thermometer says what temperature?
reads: 24 °C
